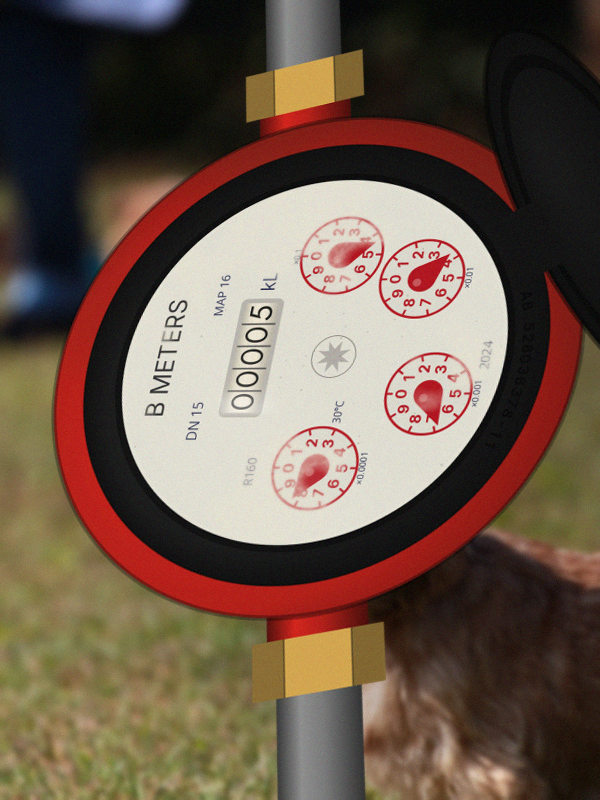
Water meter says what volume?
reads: 5.4368 kL
